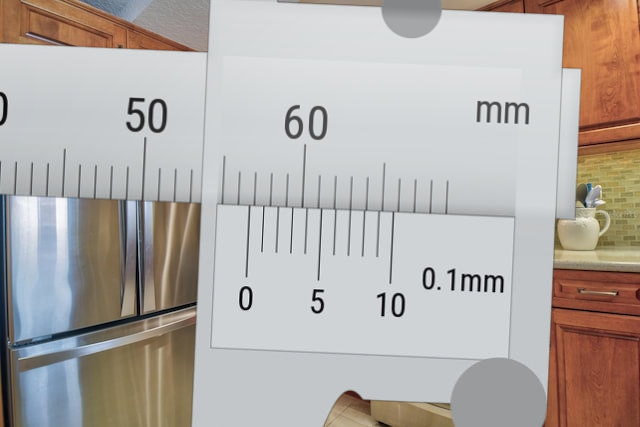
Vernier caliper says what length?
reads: 56.7 mm
